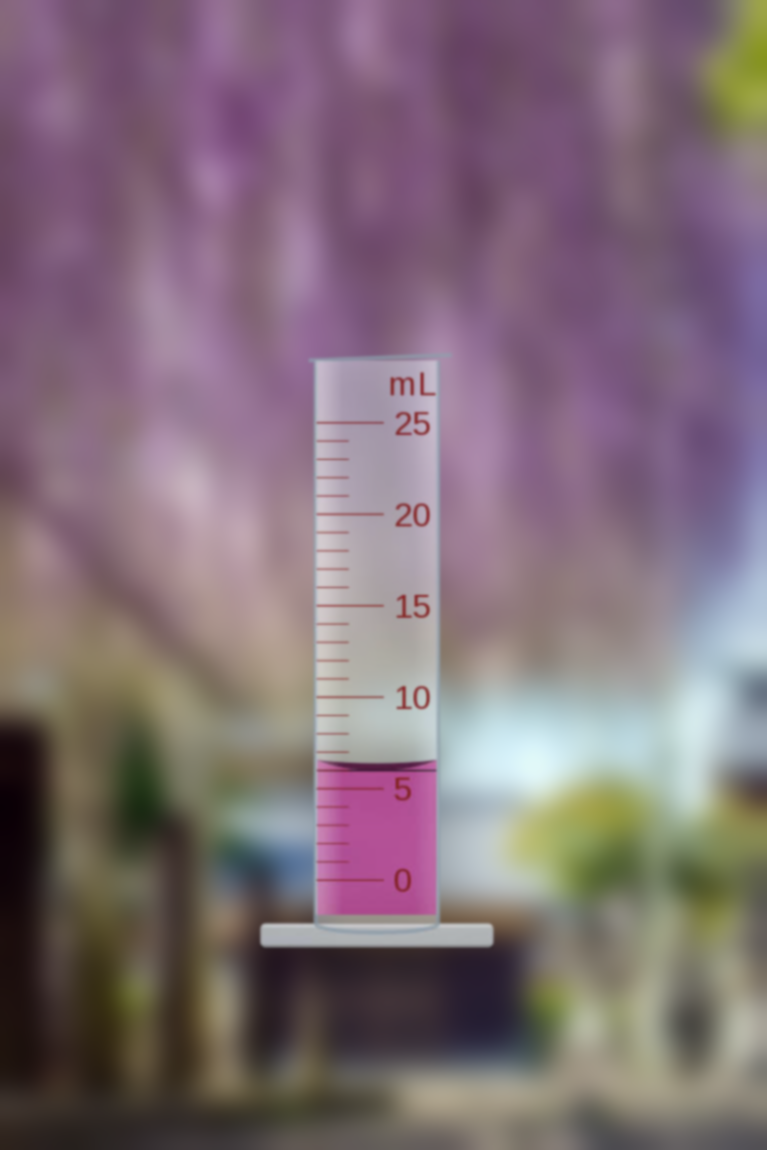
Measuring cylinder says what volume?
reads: 6 mL
